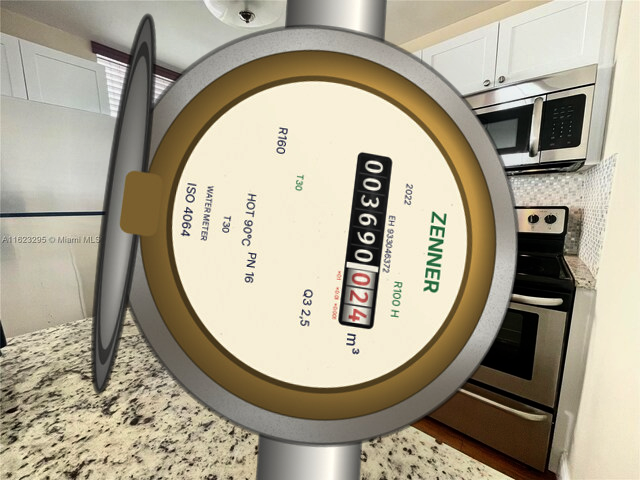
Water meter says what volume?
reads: 3690.024 m³
